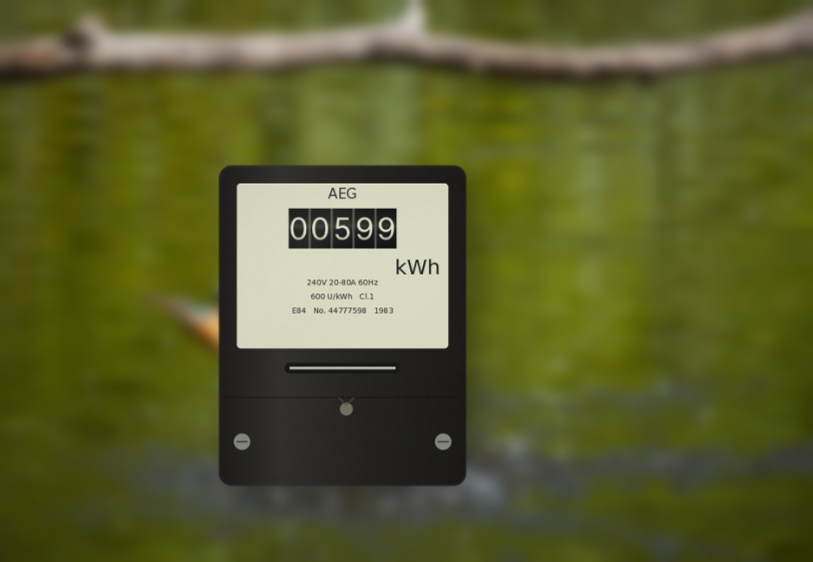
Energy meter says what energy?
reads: 599 kWh
